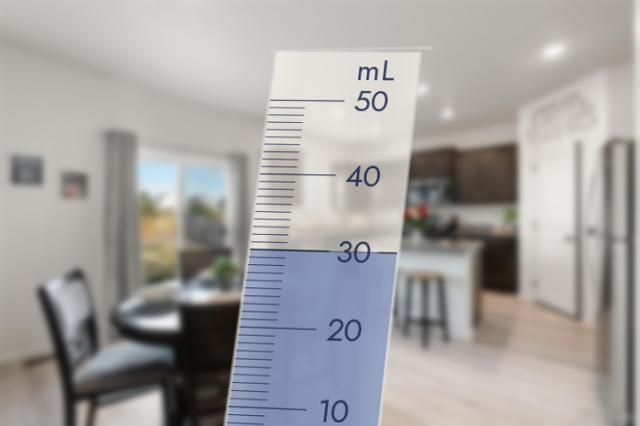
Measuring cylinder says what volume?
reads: 30 mL
